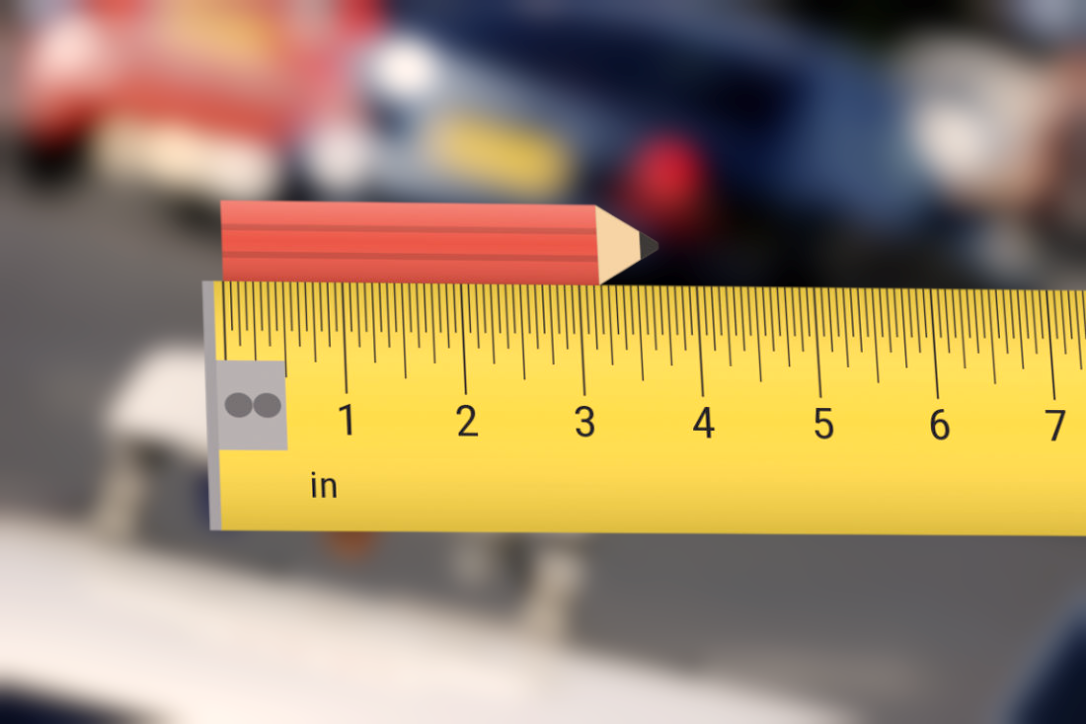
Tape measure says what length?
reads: 3.6875 in
